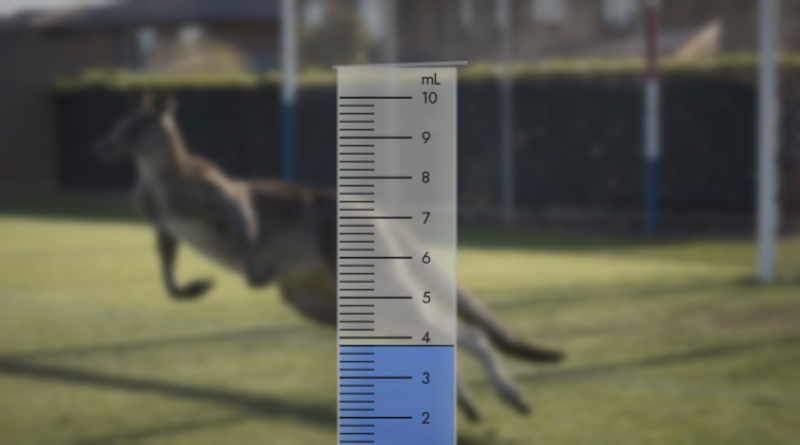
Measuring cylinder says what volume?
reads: 3.8 mL
